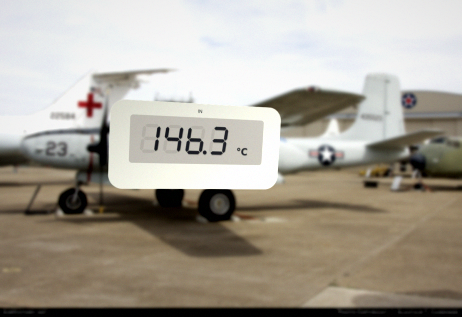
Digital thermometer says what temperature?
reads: 146.3 °C
